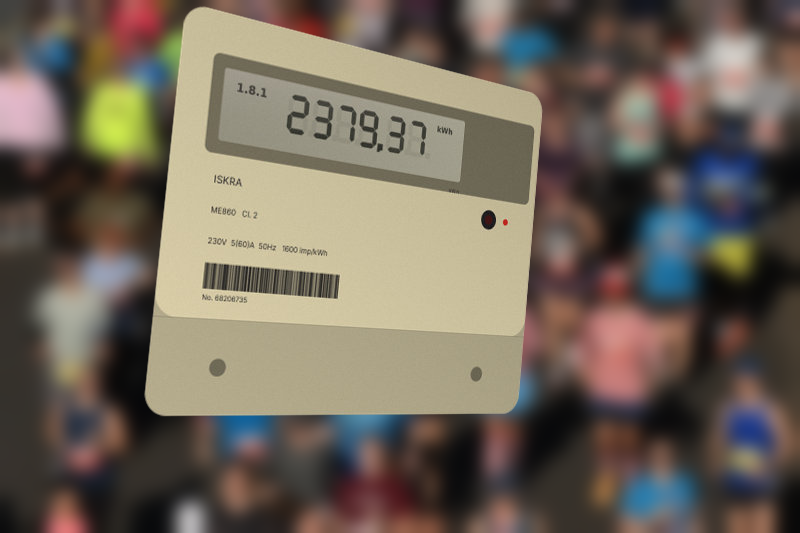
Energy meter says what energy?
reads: 2379.37 kWh
